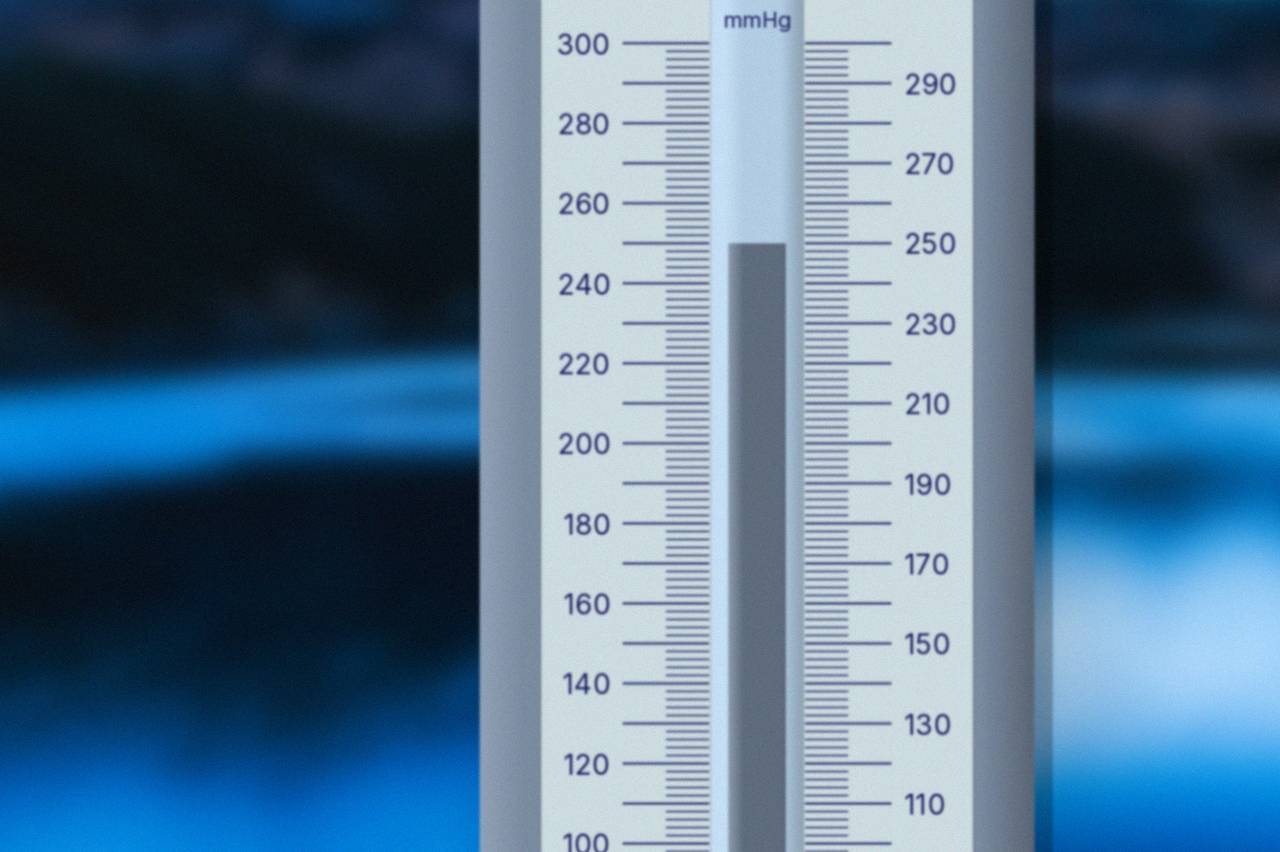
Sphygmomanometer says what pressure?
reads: 250 mmHg
